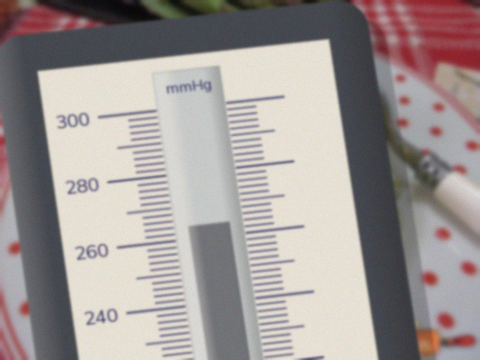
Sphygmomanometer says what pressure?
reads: 264 mmHg
